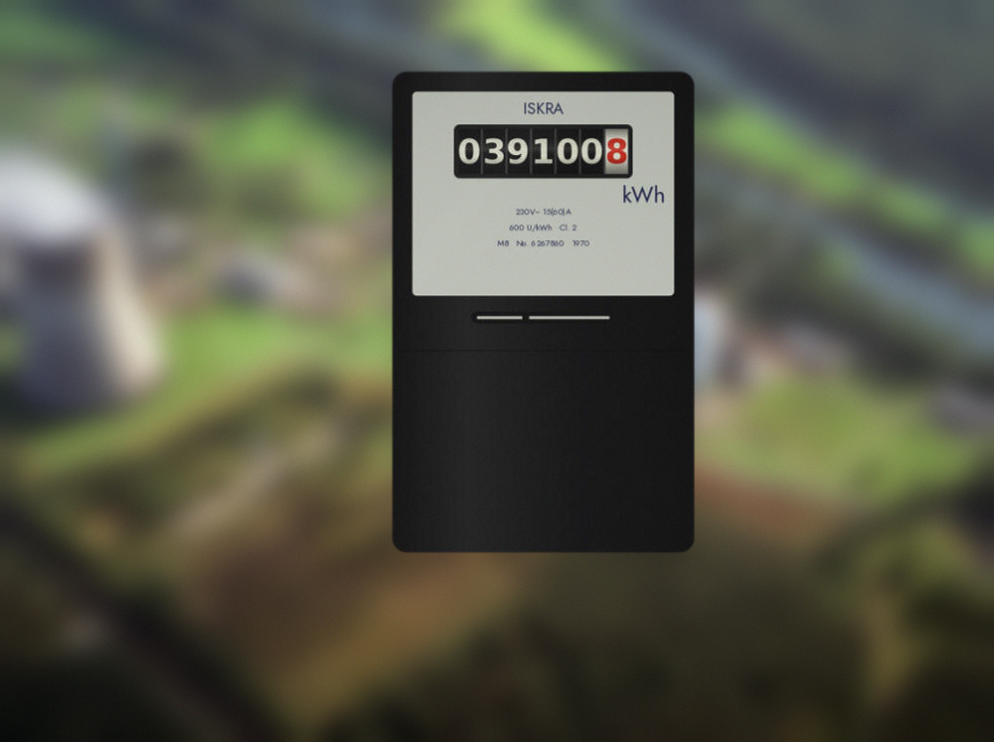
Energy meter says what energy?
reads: 39100.8 kWh
